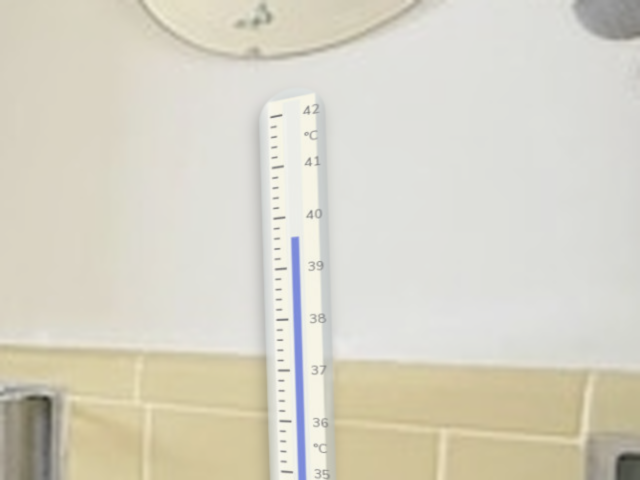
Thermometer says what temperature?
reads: 39.6 °C
